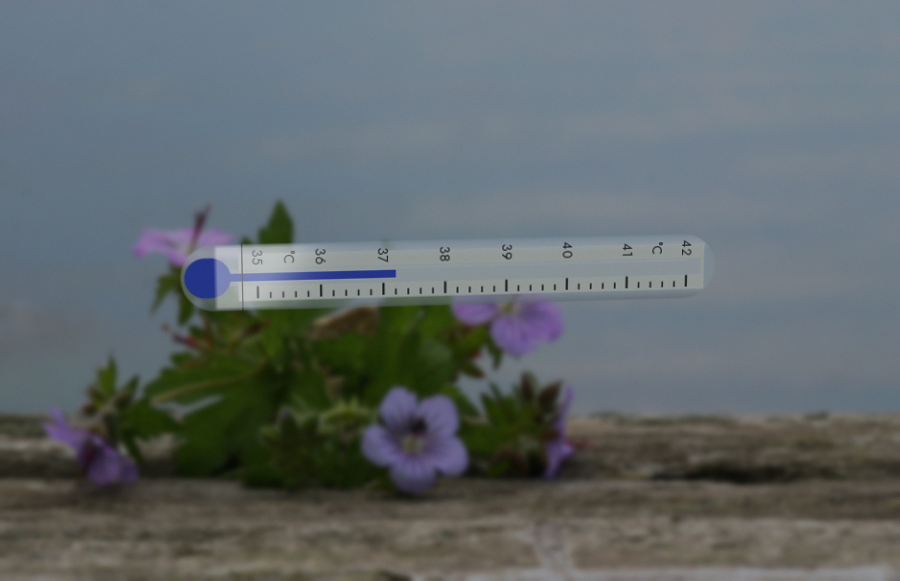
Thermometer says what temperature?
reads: 37.2 °C
